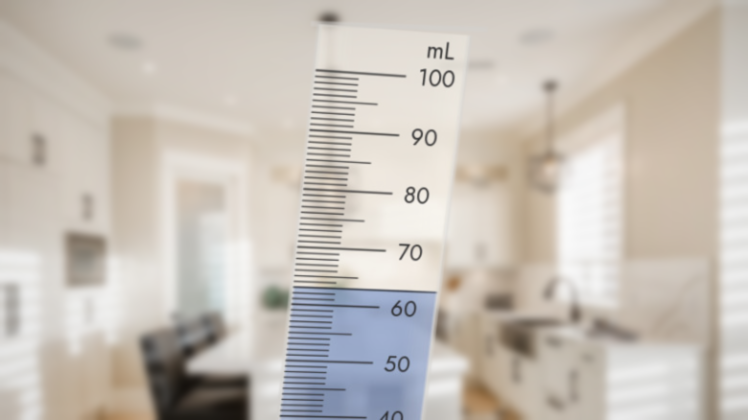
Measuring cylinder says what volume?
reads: 63 mL
